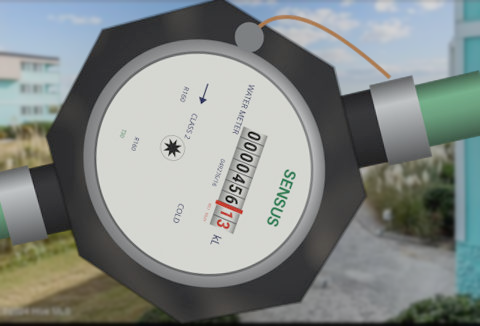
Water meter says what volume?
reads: 456.13 kL
